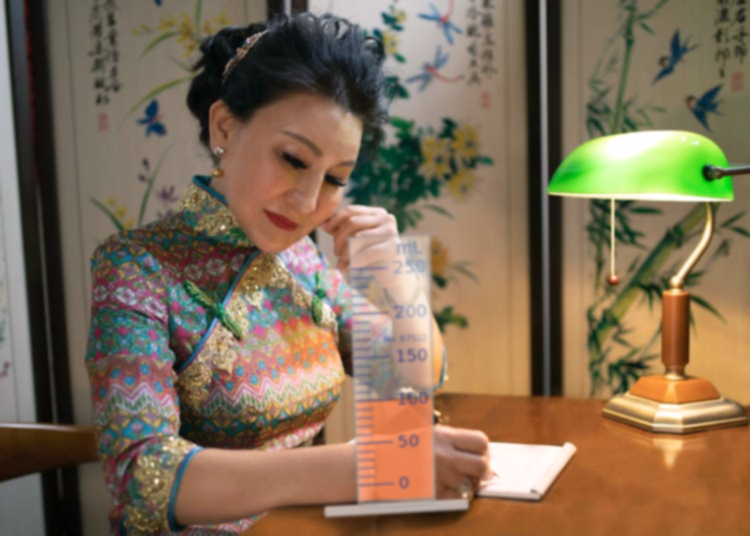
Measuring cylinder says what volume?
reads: 100 mL
